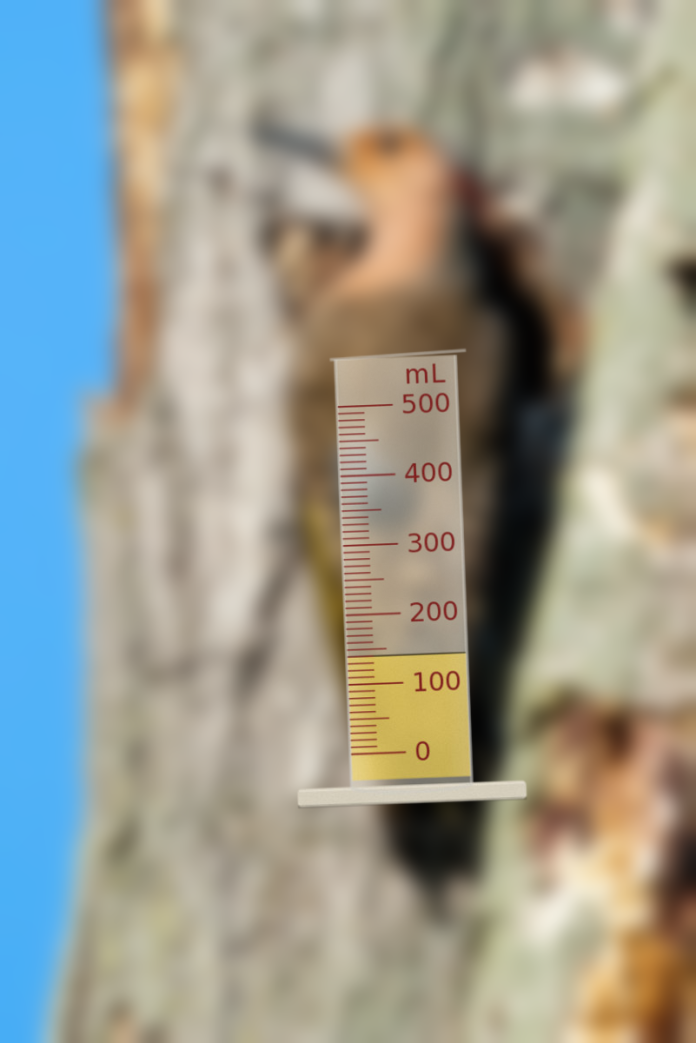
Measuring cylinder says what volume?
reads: 140 mL
